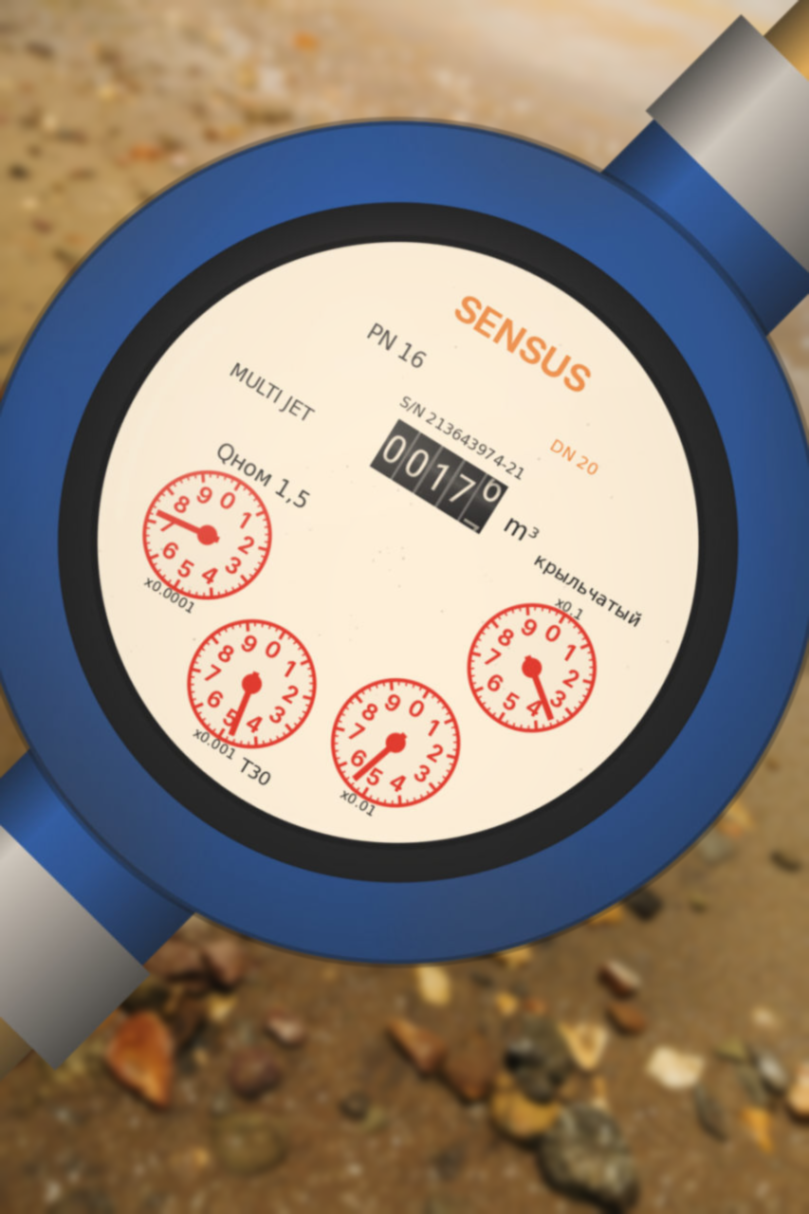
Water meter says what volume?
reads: 176.3547 m³
